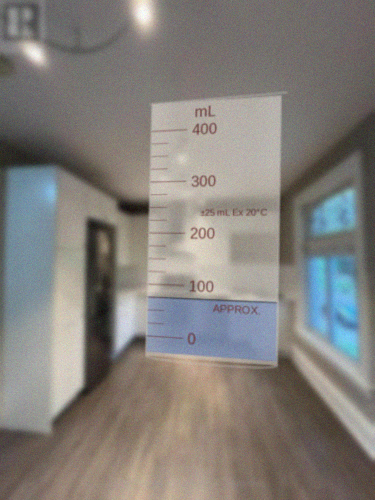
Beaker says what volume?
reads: 75 mL
